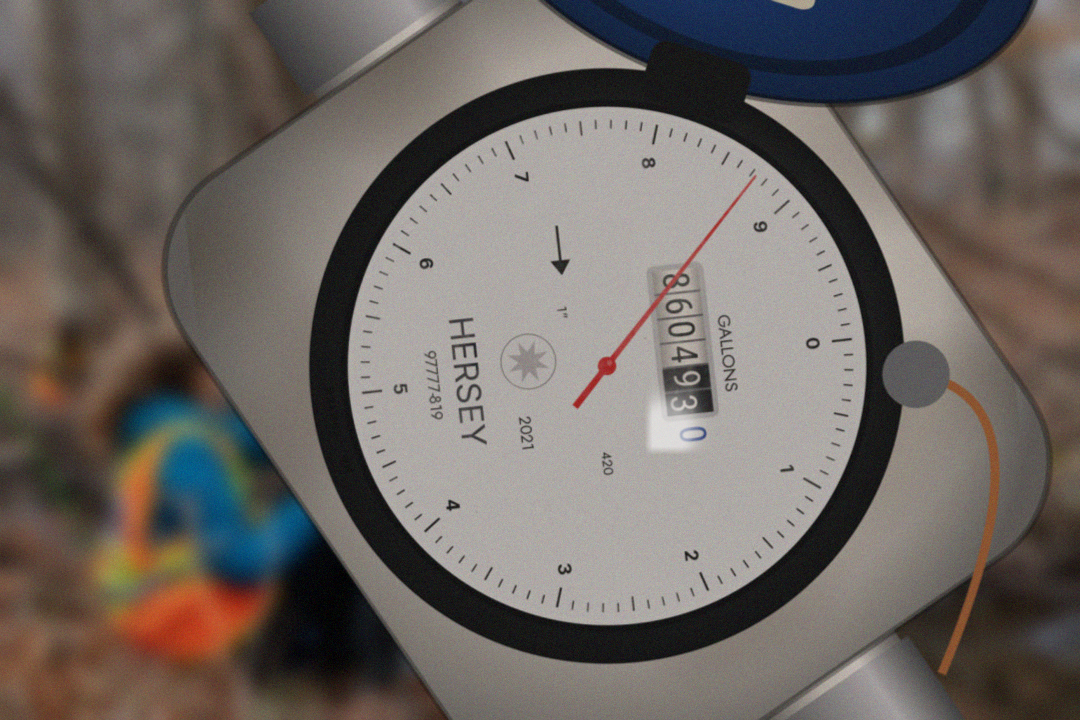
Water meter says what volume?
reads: 8604928.7 gal
